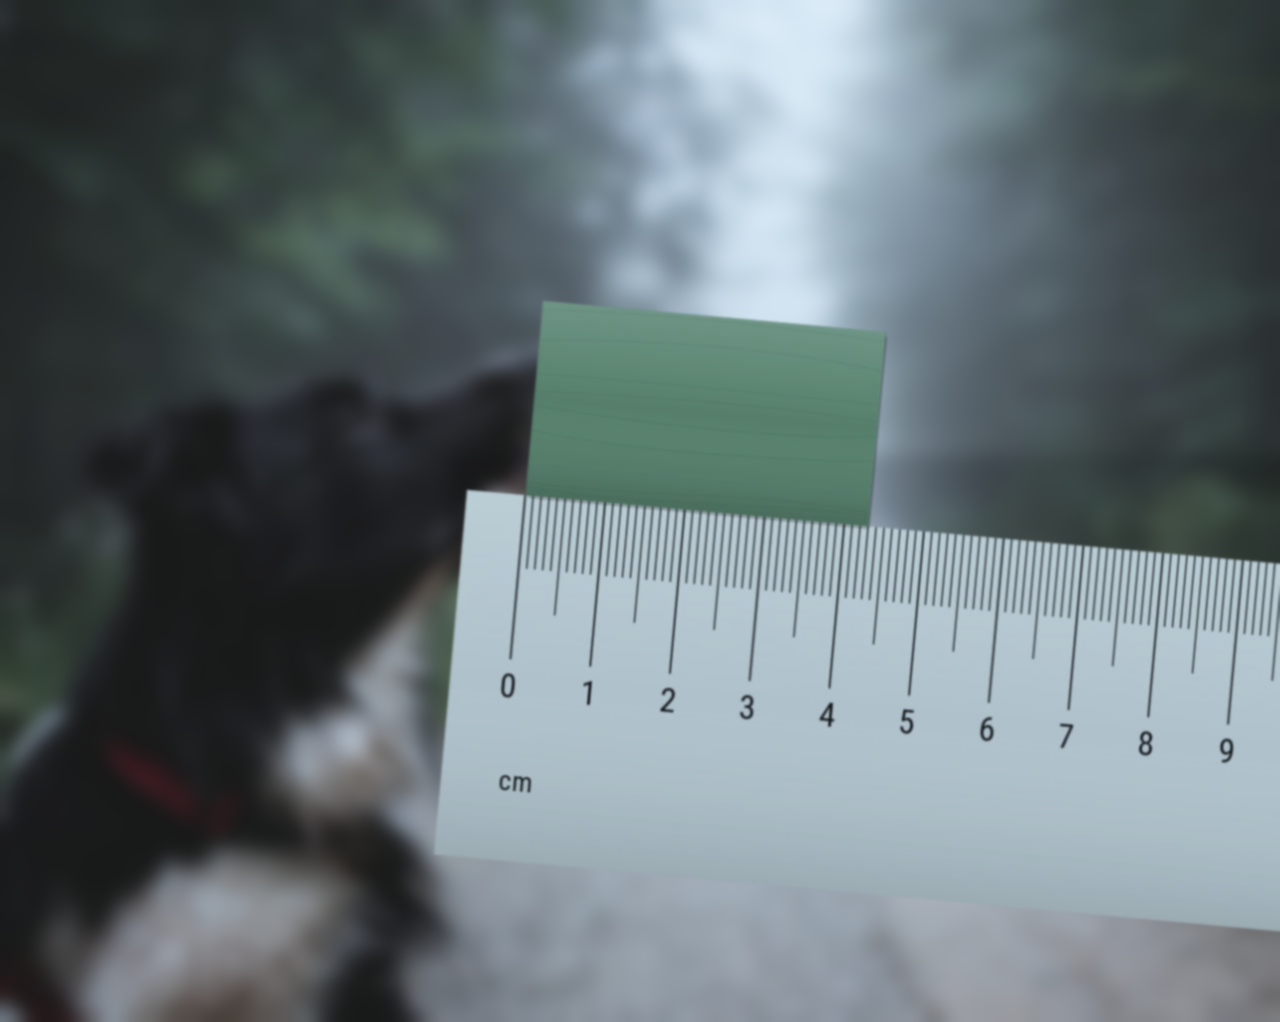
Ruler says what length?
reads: 4.3 cm
